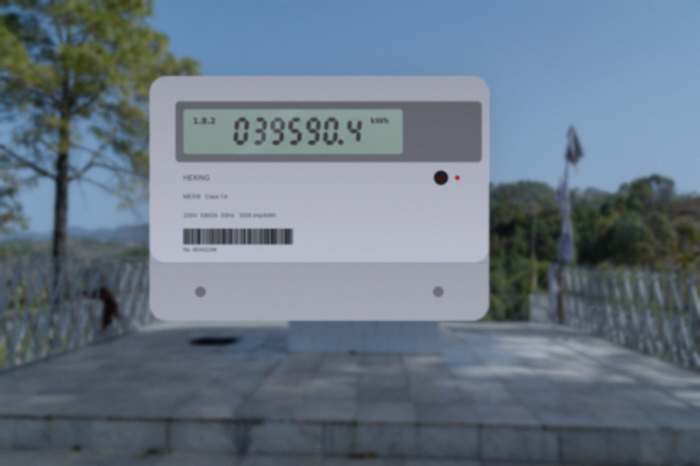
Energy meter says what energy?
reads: 39590.4 kWh
